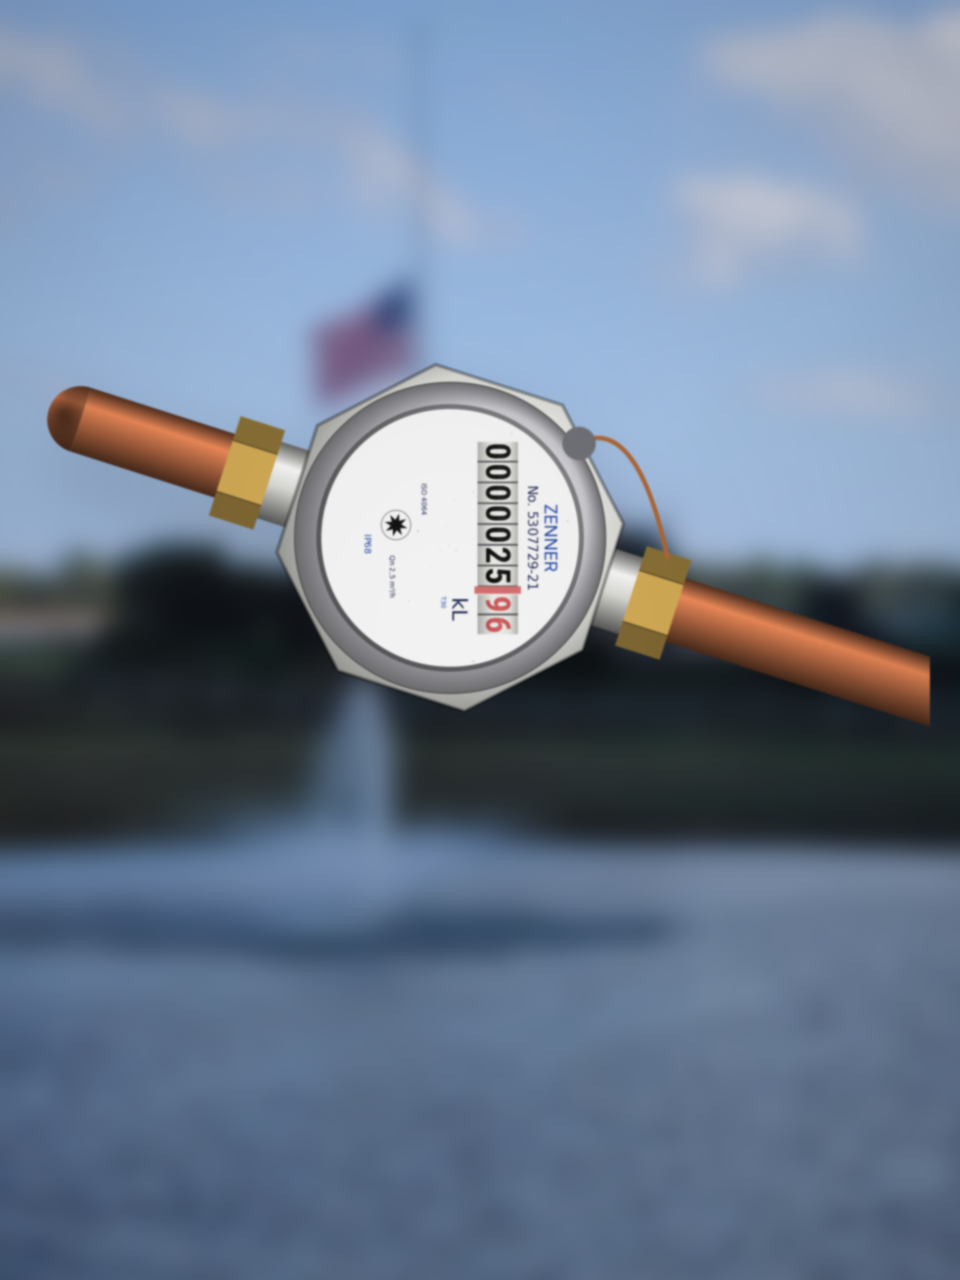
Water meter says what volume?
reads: 25.96 kL
